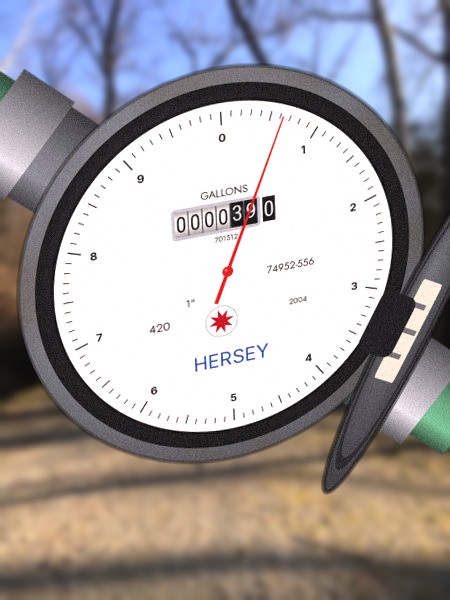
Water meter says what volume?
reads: 390.6 gal
